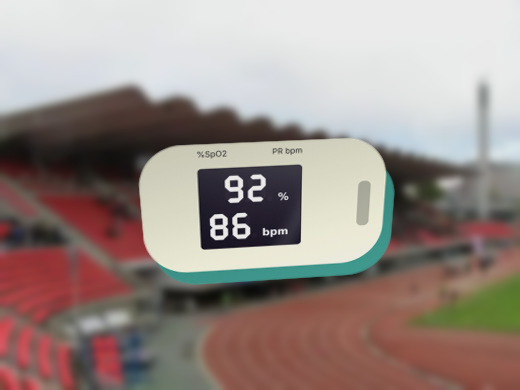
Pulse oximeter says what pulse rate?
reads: 86 bpm
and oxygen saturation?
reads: 92 %
